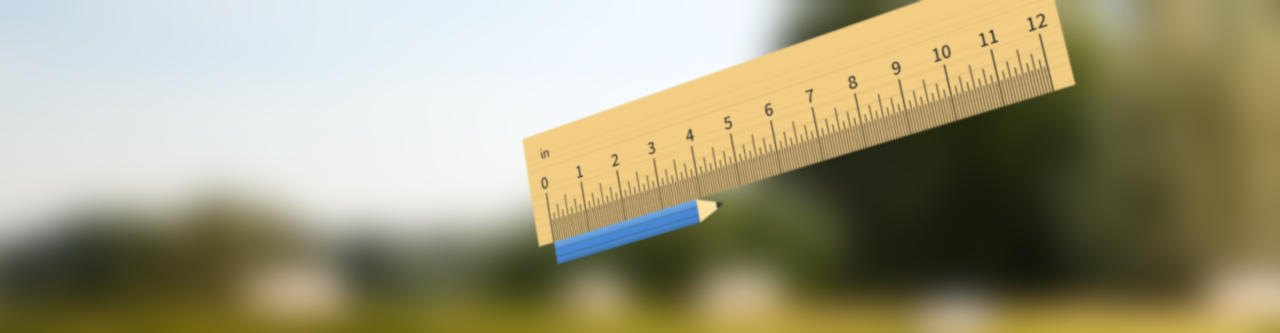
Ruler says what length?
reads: 4.5 in
